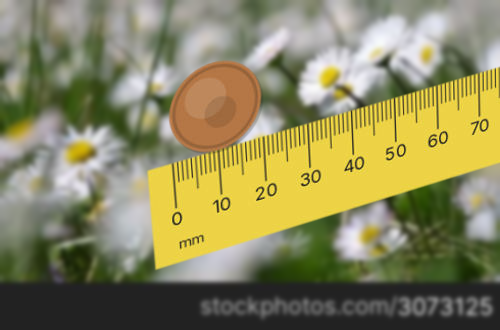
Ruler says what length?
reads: 20 mm
